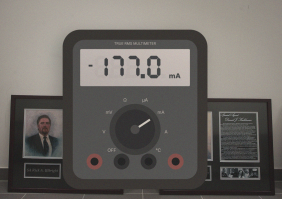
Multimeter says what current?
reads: -177.0 mA
